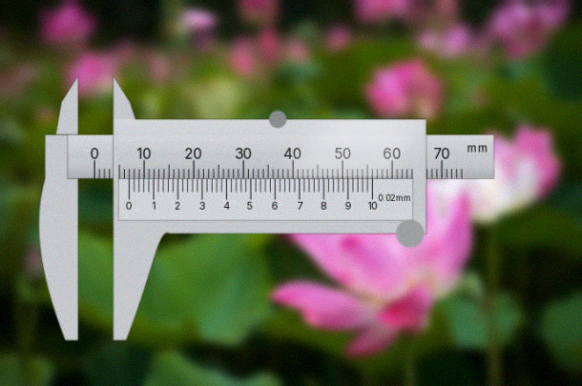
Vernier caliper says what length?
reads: 7.0 mm
